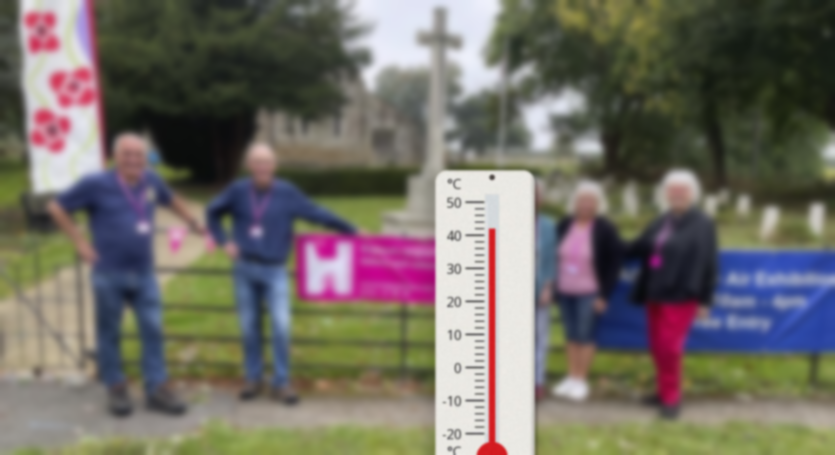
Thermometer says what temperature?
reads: 42 °C
